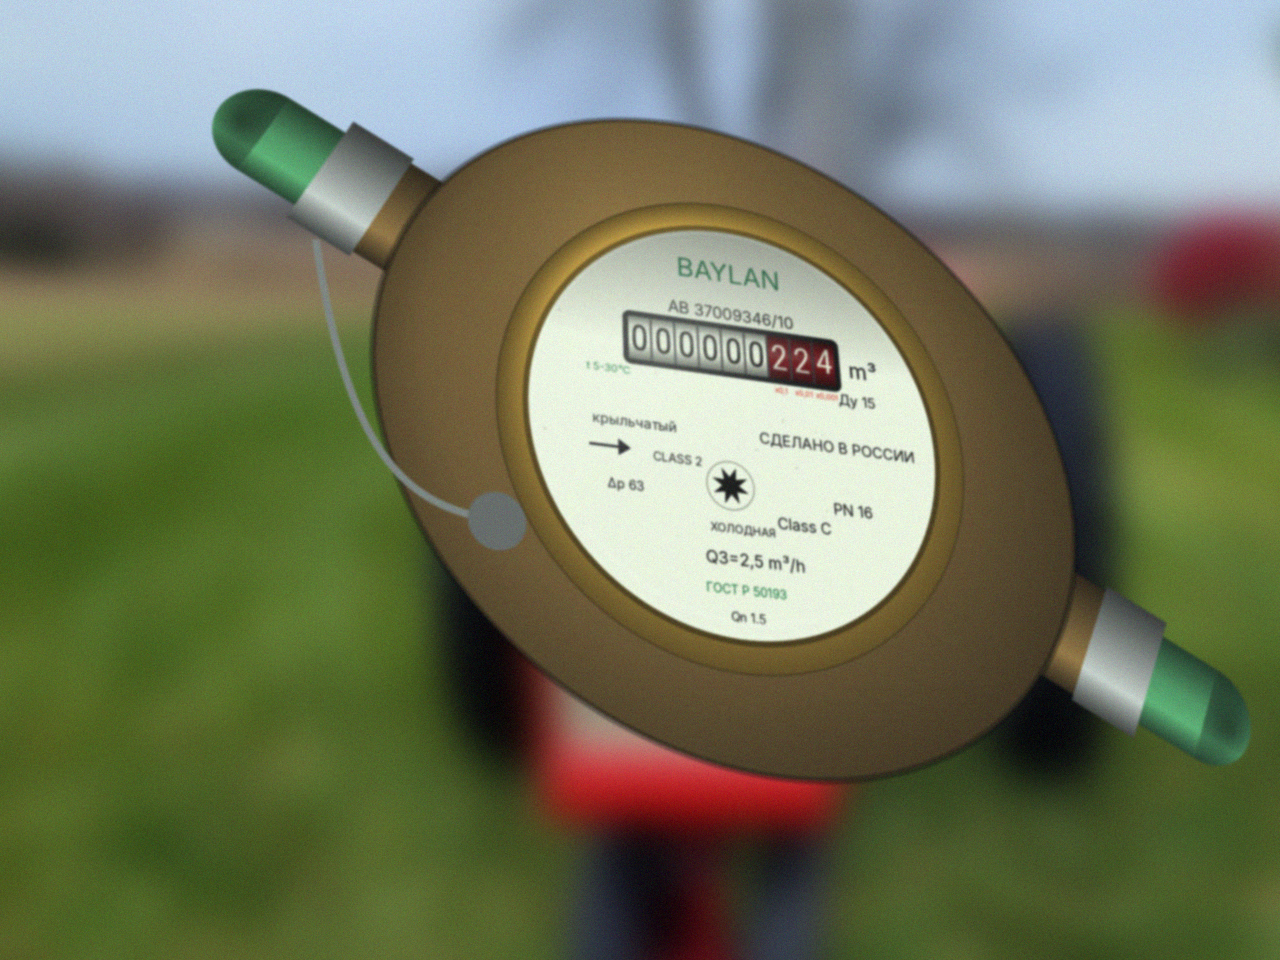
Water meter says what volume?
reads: 0.224 m³
